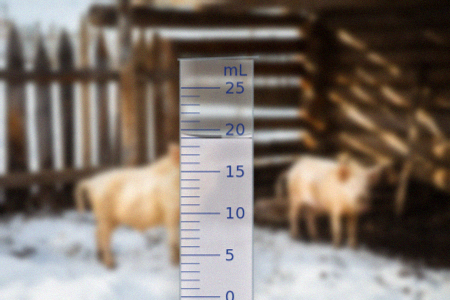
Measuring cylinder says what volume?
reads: 19 mL
